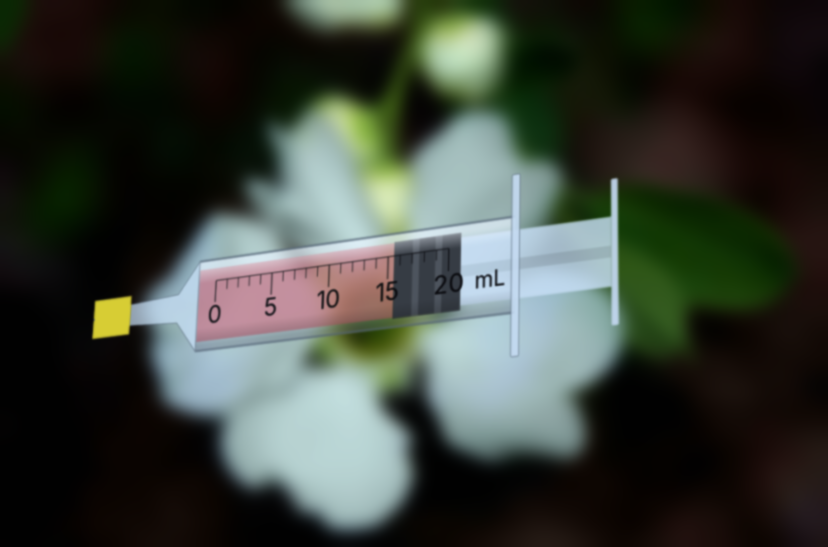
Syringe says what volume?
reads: 15.5 mL
